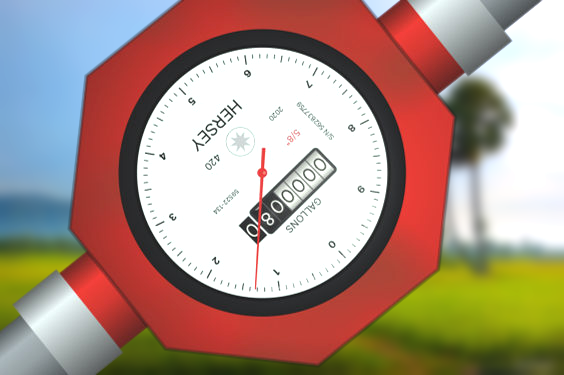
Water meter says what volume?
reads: 81.3 gal
